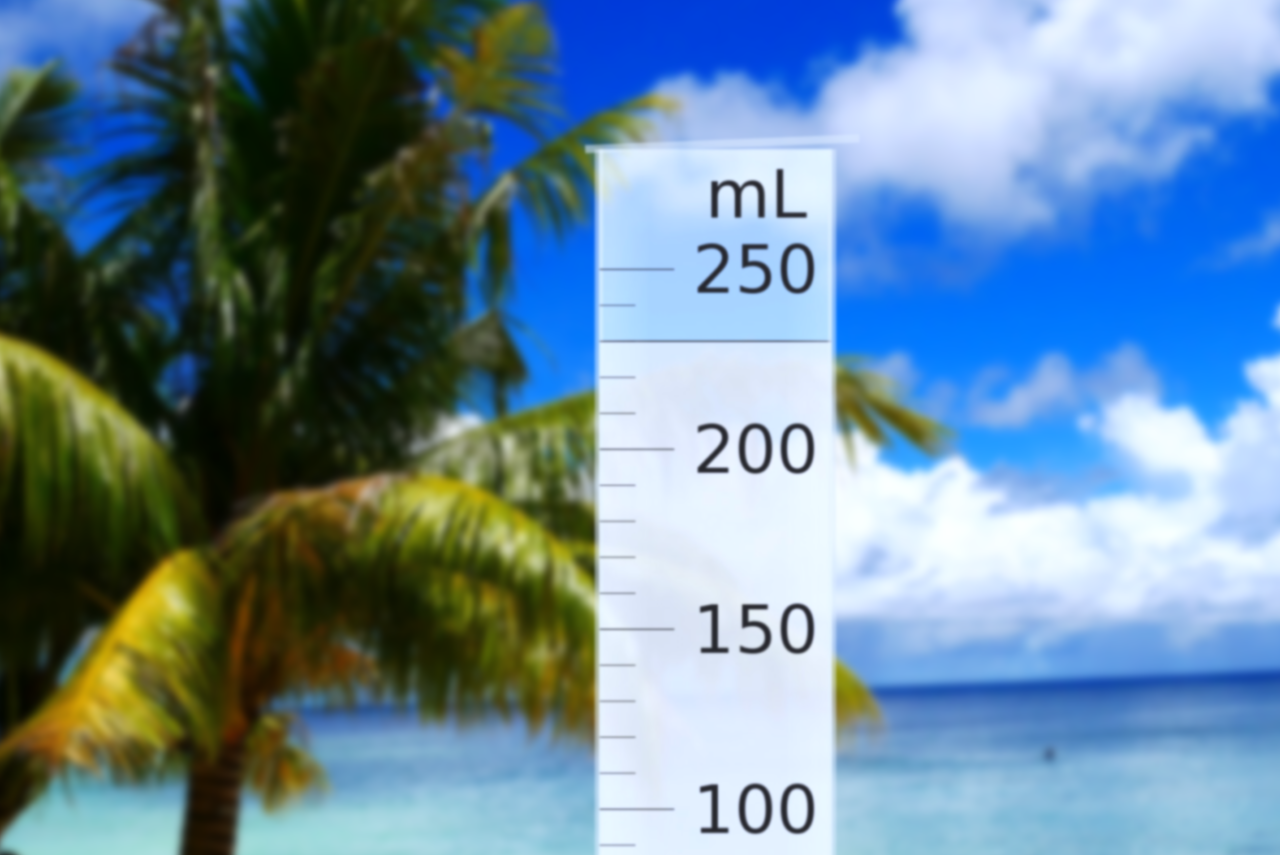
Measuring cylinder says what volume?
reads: 230 mL
